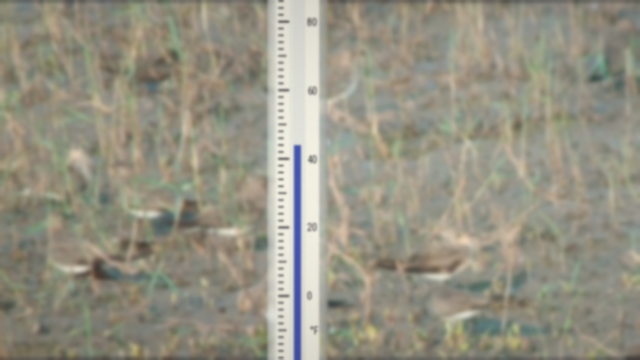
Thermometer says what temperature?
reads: 44 °F
